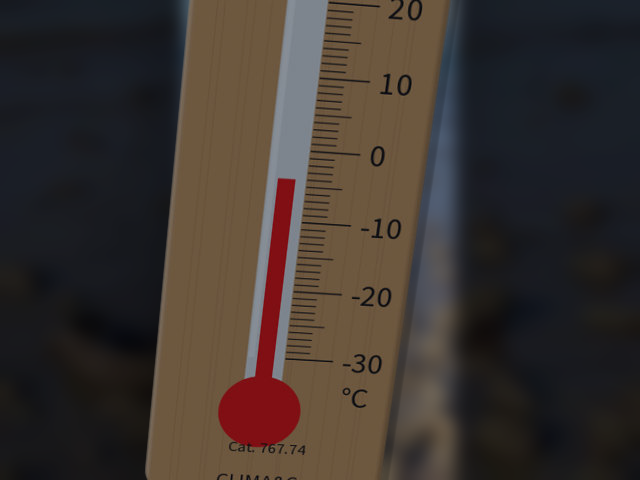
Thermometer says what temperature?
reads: -4 °C
